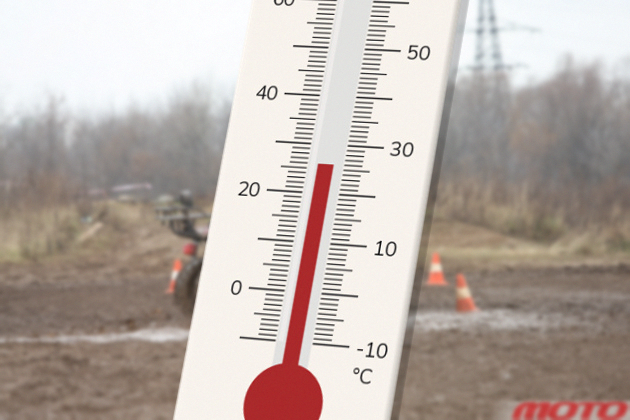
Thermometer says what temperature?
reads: 26 °C
